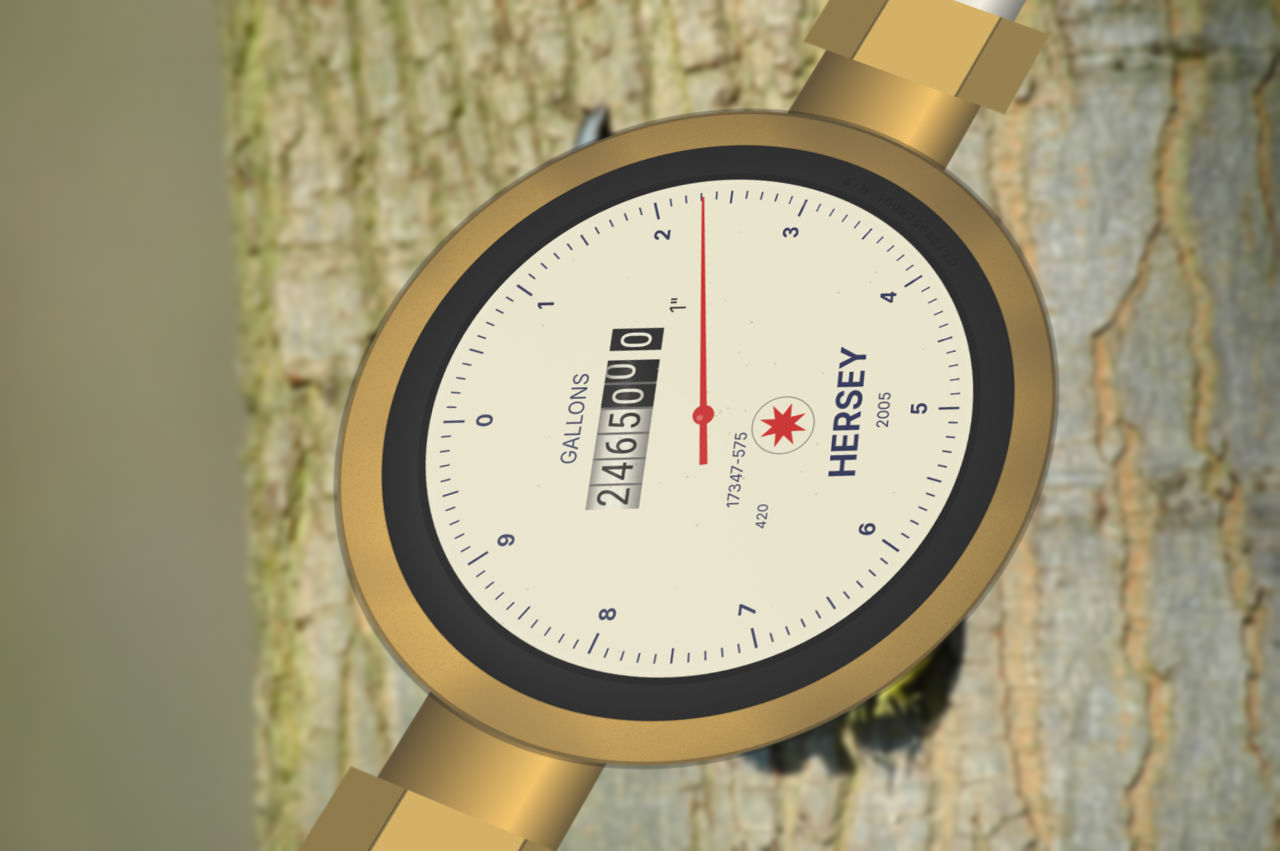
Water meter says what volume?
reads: 2465002.3 gal
